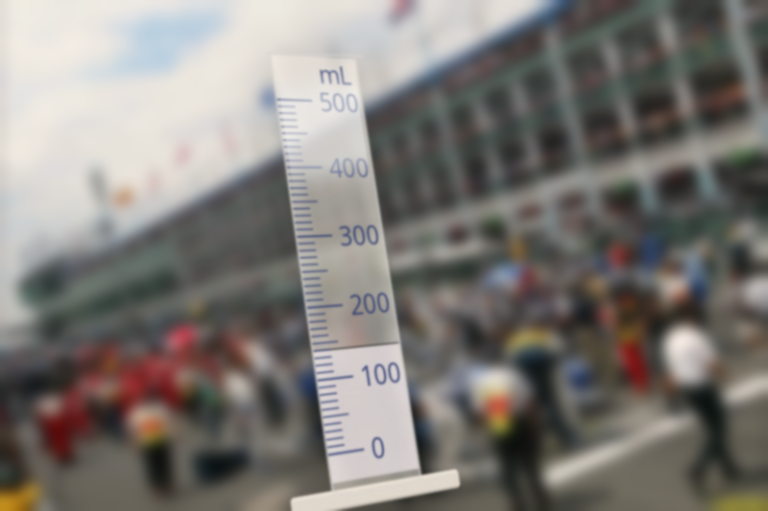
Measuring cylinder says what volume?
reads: 140 mL
